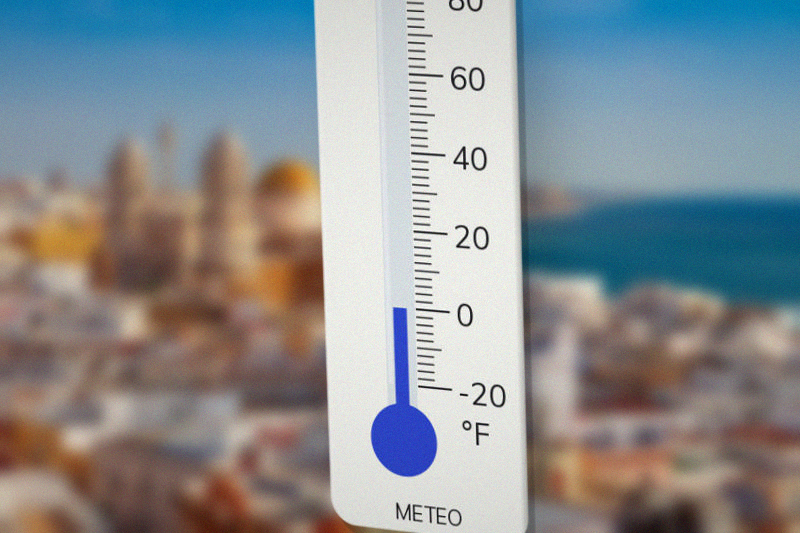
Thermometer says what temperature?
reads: 0 °F
